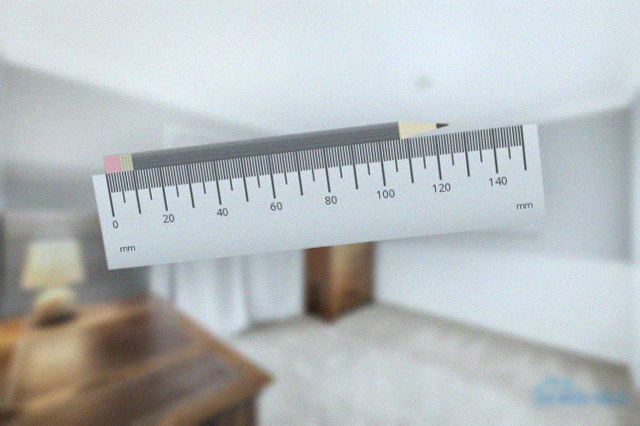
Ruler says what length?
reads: 125 mm
